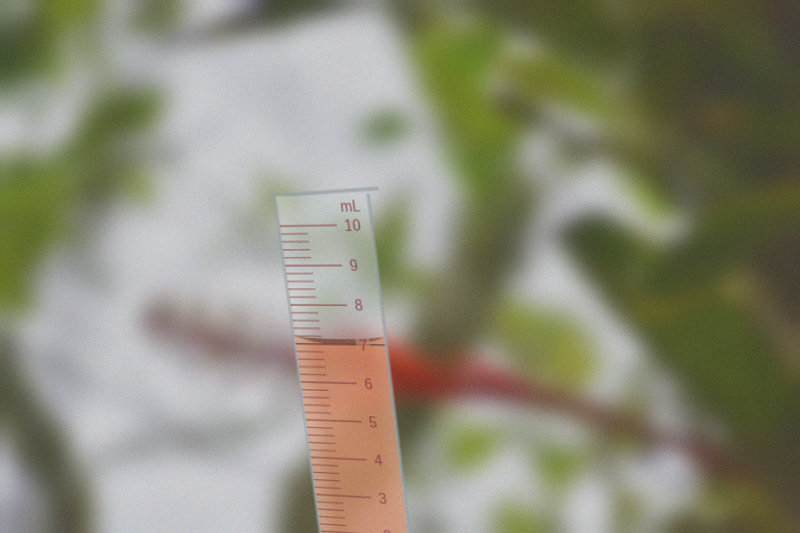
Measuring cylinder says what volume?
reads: 7 mL
